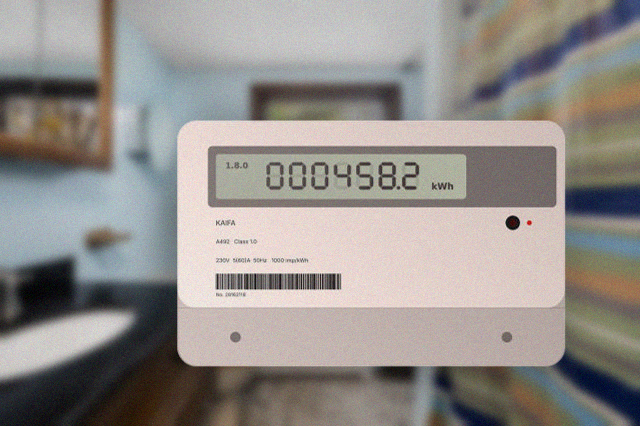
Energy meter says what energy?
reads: 458.2 kWh
